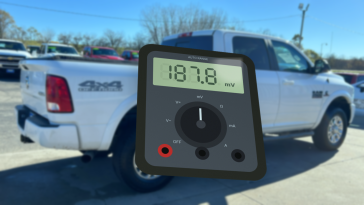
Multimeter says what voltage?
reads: 187.8 mV
